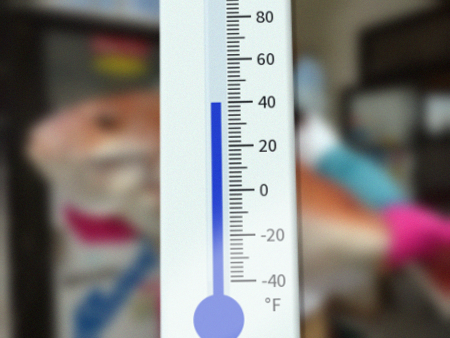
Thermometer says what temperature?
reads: 40 °F
